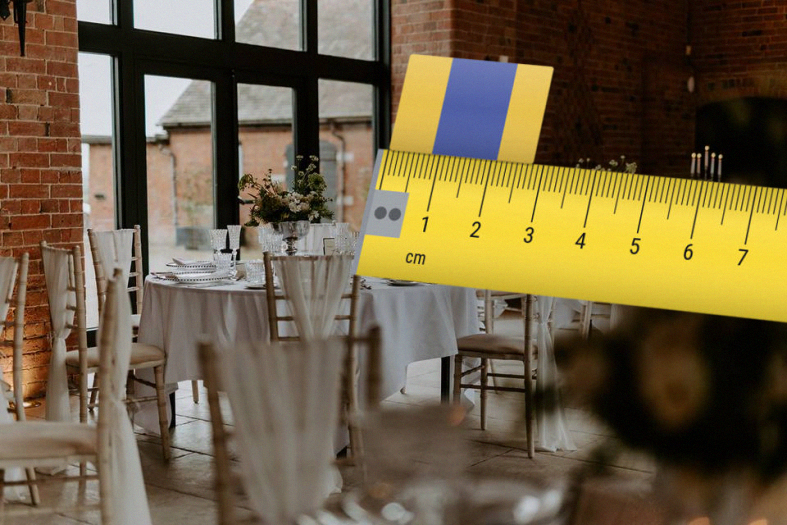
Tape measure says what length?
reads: 2.8 cm
